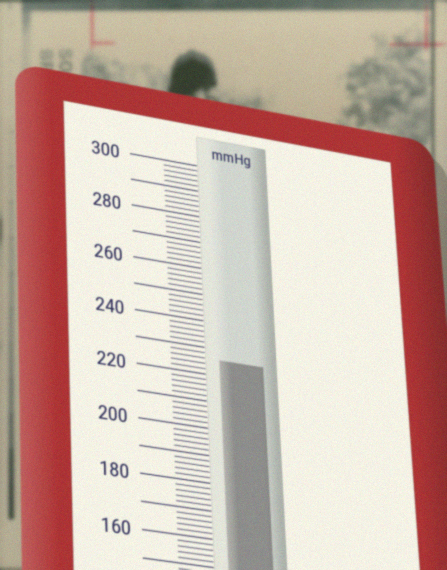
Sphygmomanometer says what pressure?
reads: 226 mmHg
